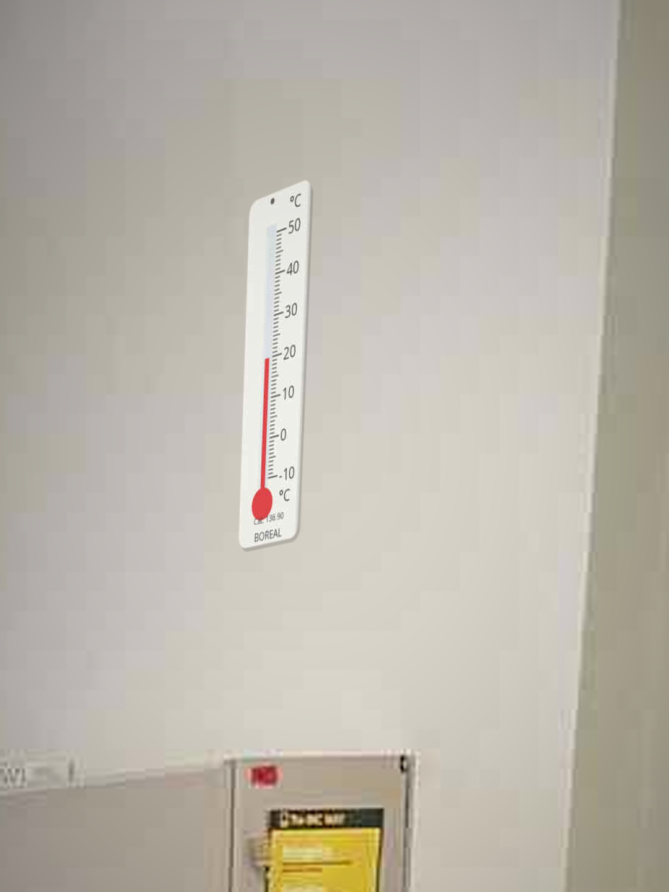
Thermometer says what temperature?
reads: 20 °C
